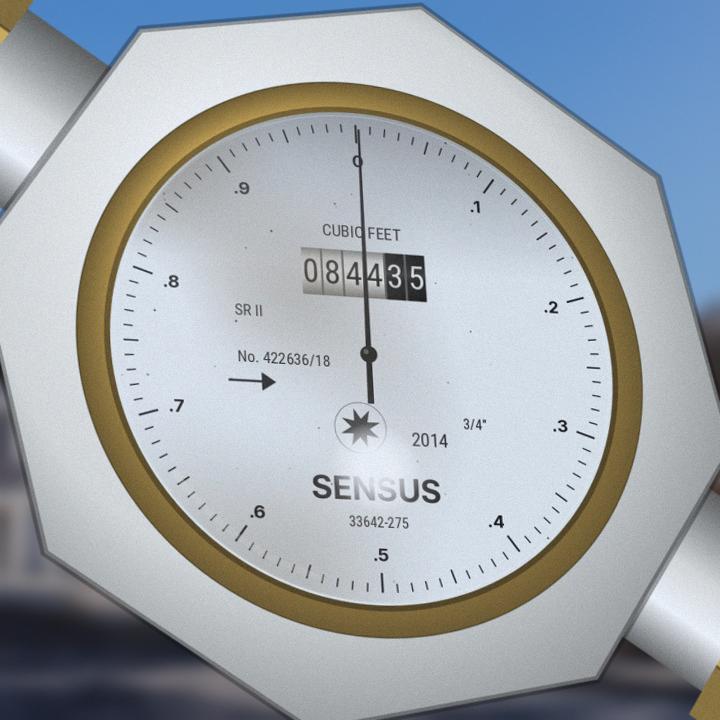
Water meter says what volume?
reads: 84435.00 ft³
